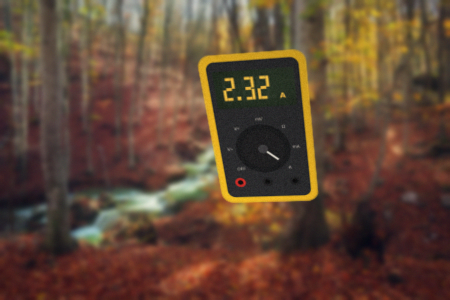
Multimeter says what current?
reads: 2.32 A
